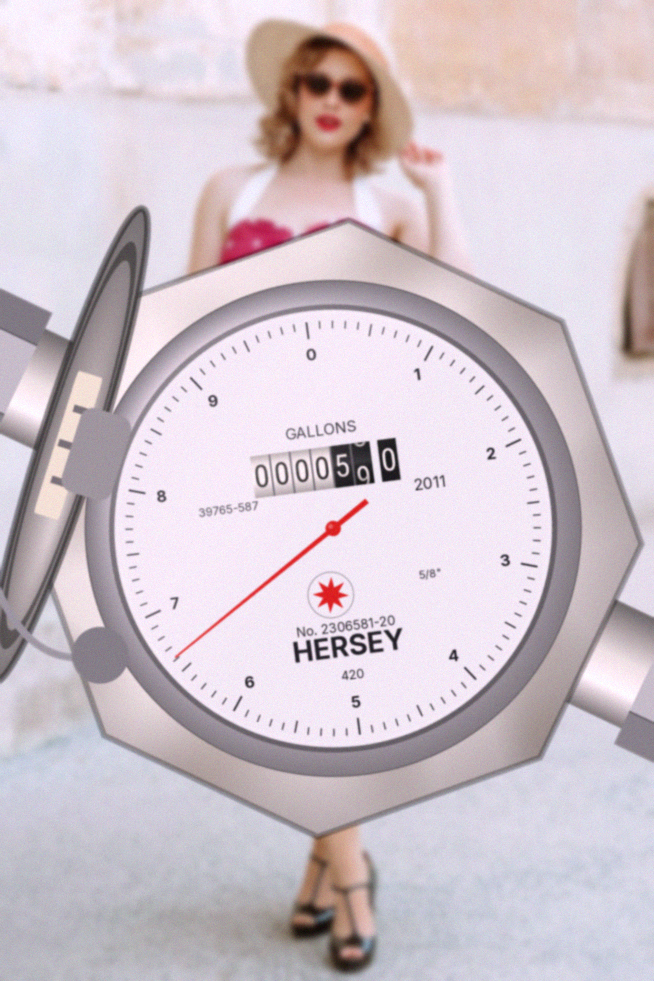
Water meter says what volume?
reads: 586.6 gal
